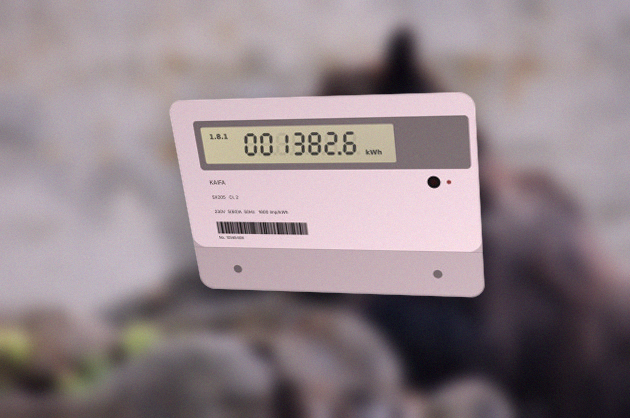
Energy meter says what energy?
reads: 1382.6 kWh
